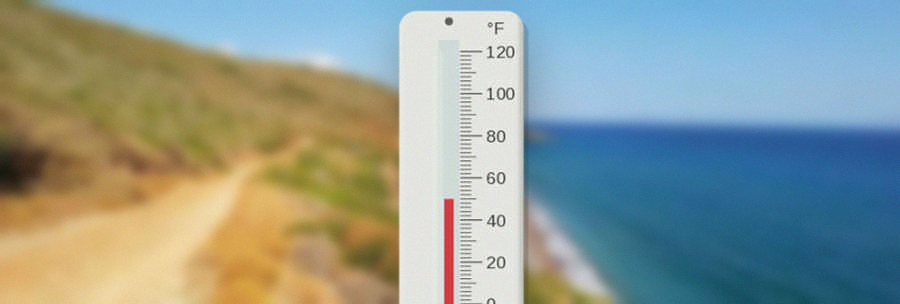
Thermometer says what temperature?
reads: 50 °F
